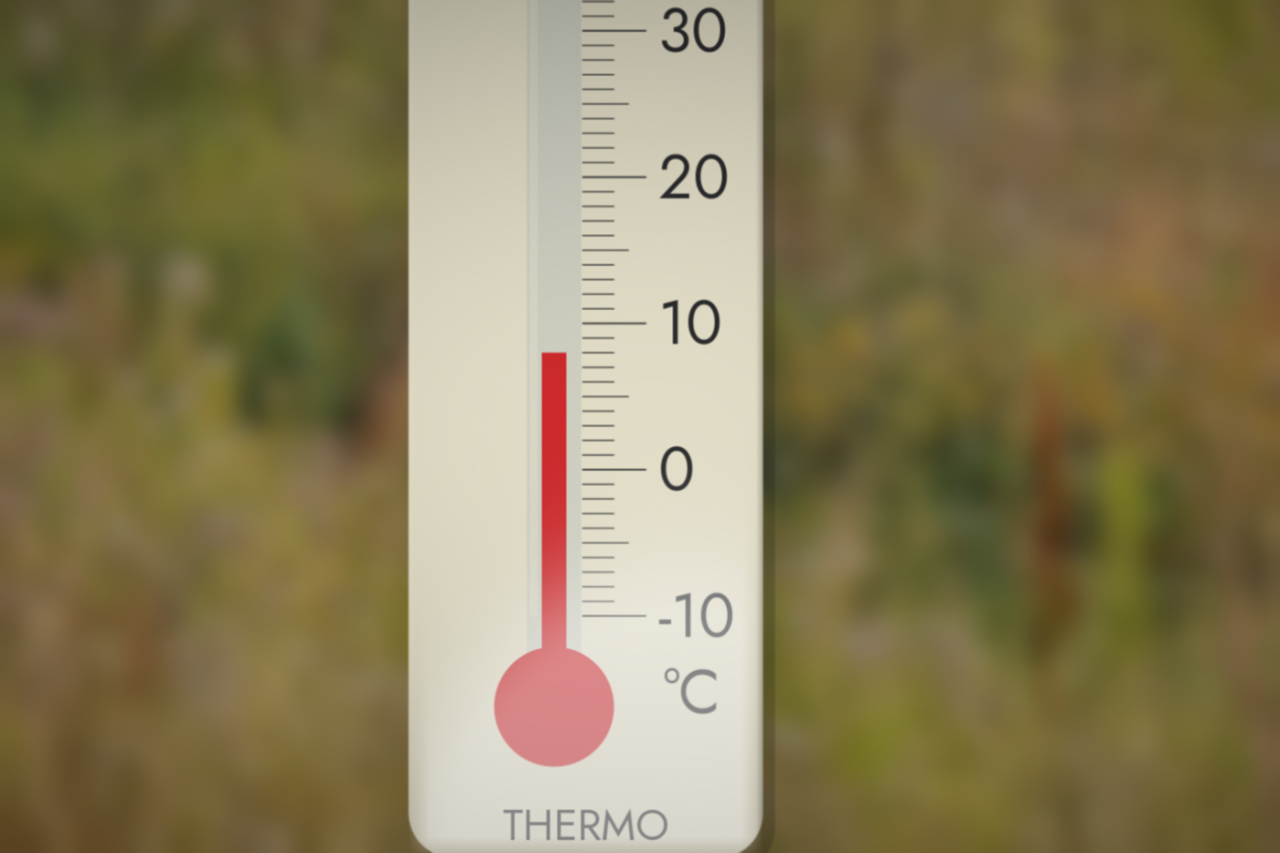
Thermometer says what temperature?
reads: 8 °C
